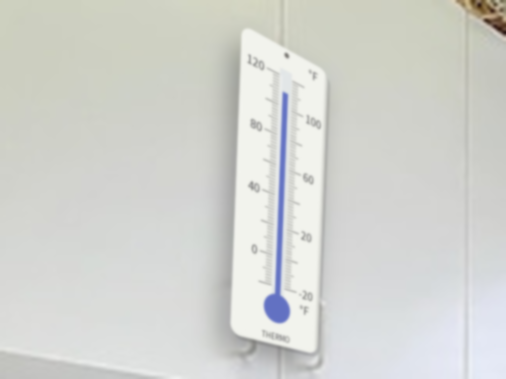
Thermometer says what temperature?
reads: 110 °F
